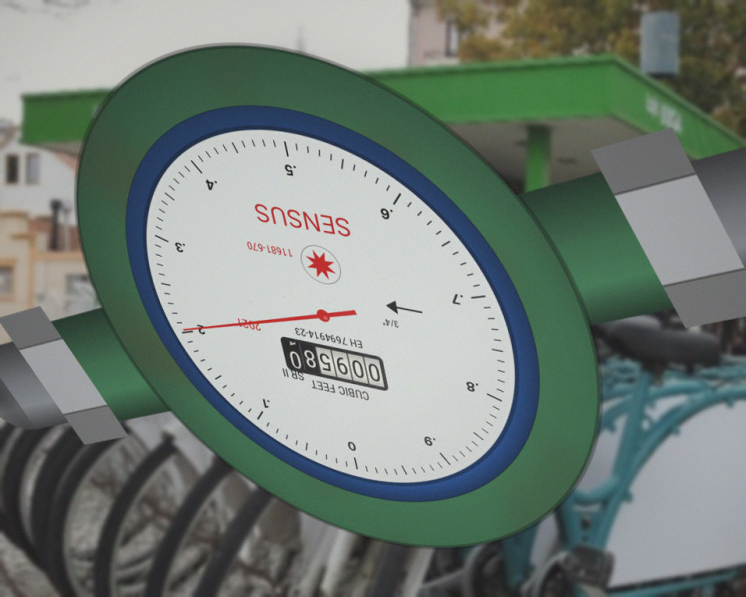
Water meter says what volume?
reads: 9580.20 ft³
